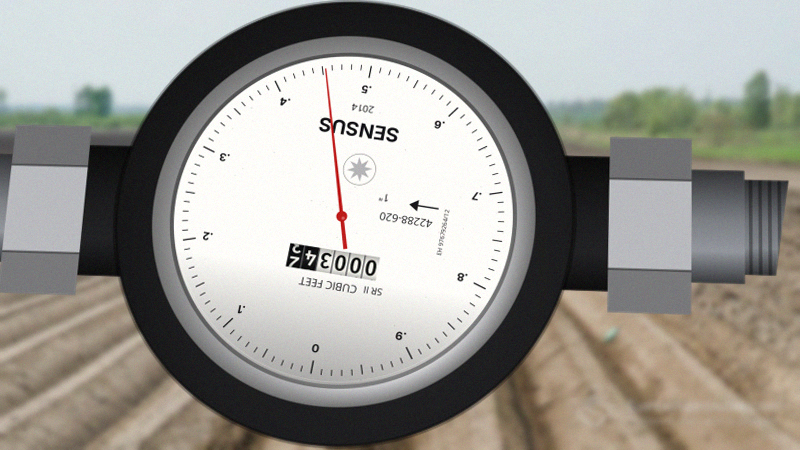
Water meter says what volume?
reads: 342.45 ft³
